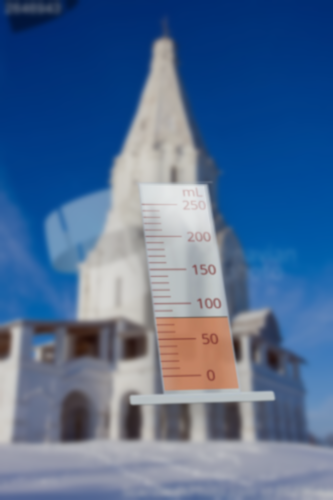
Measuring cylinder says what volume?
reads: 80 mL
